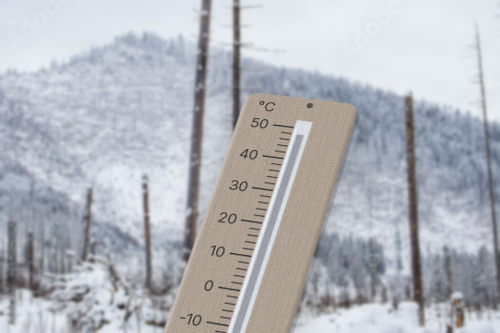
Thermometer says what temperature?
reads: 48 °C
